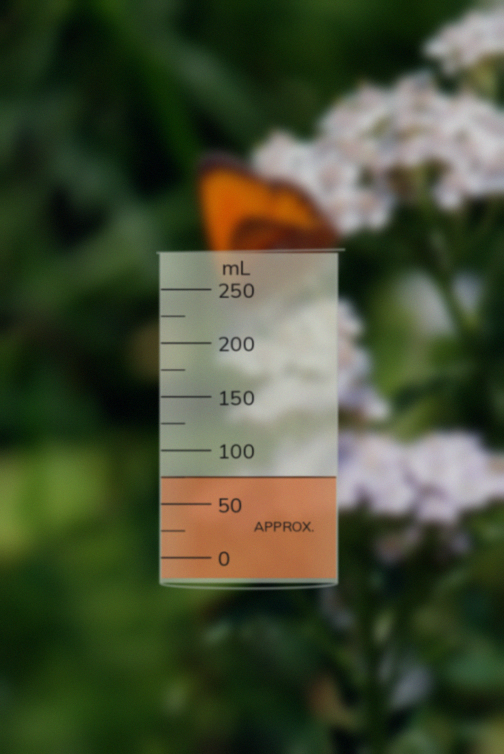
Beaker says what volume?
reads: 75 mL
